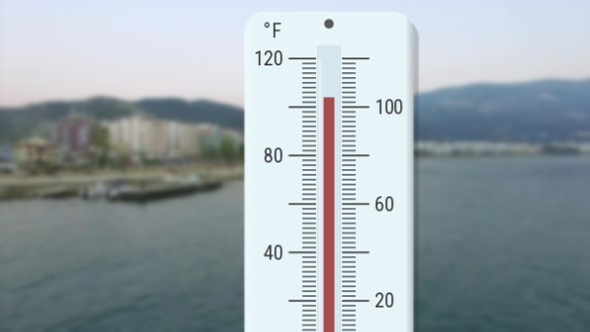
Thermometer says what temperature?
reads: 104 °F
